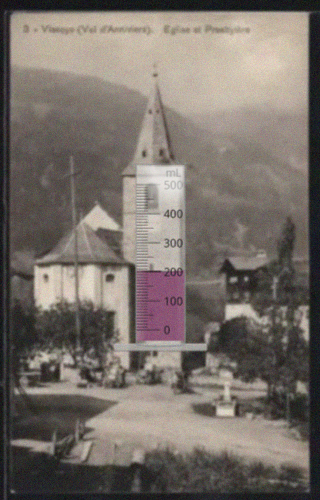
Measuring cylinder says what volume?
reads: 200 mL
